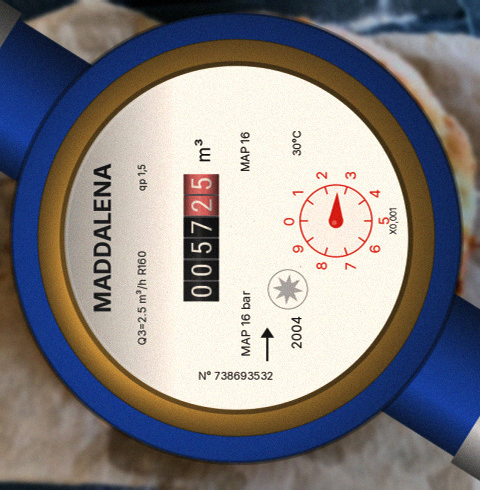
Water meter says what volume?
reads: 57.252 m³
